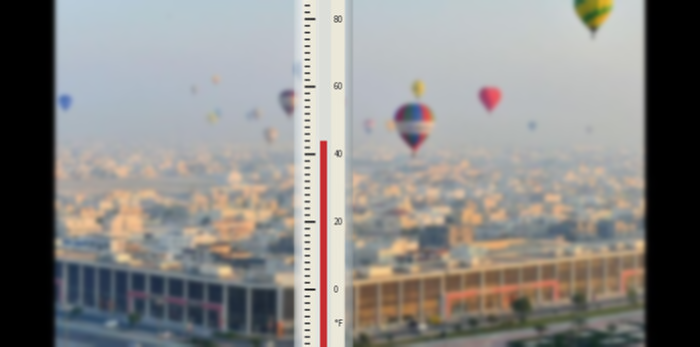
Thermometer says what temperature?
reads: 44 °F
